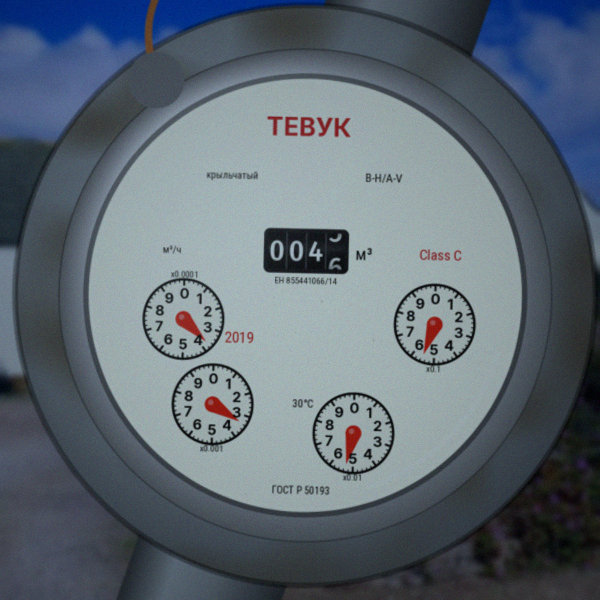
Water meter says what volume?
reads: 45.5533 m³
